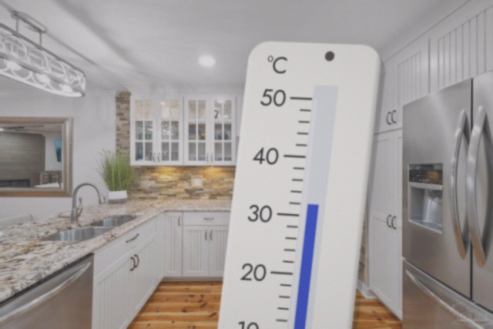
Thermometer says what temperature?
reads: 32 °C
